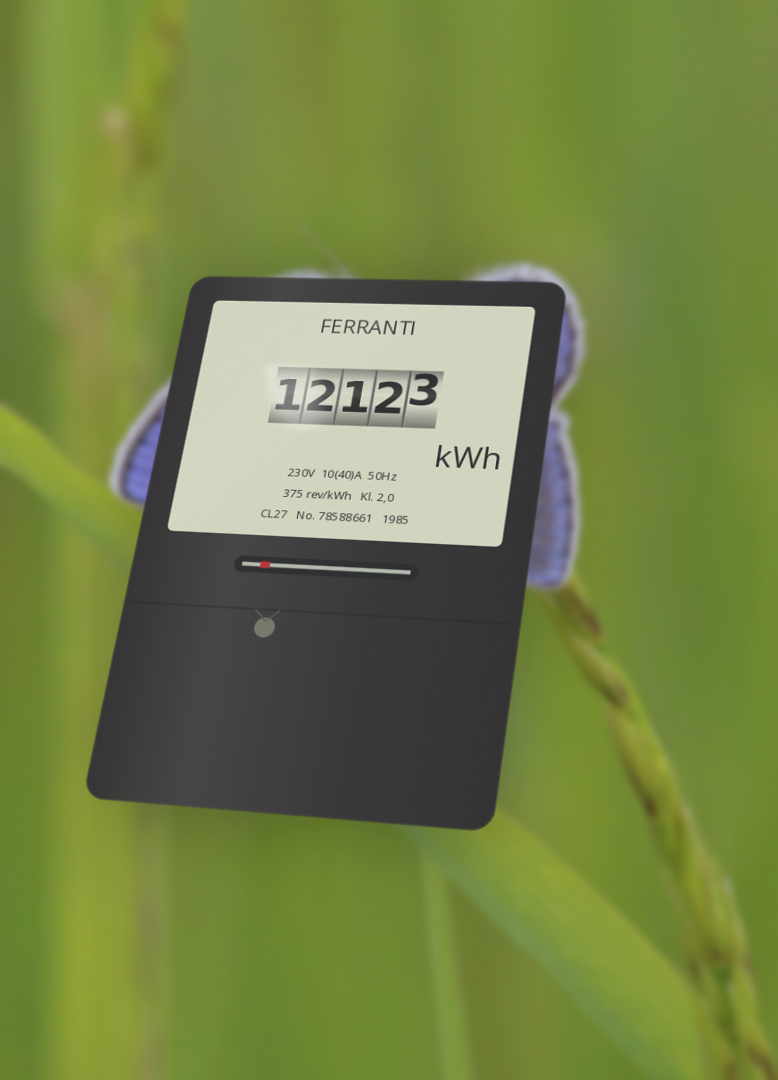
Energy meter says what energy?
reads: 12123 kWh
